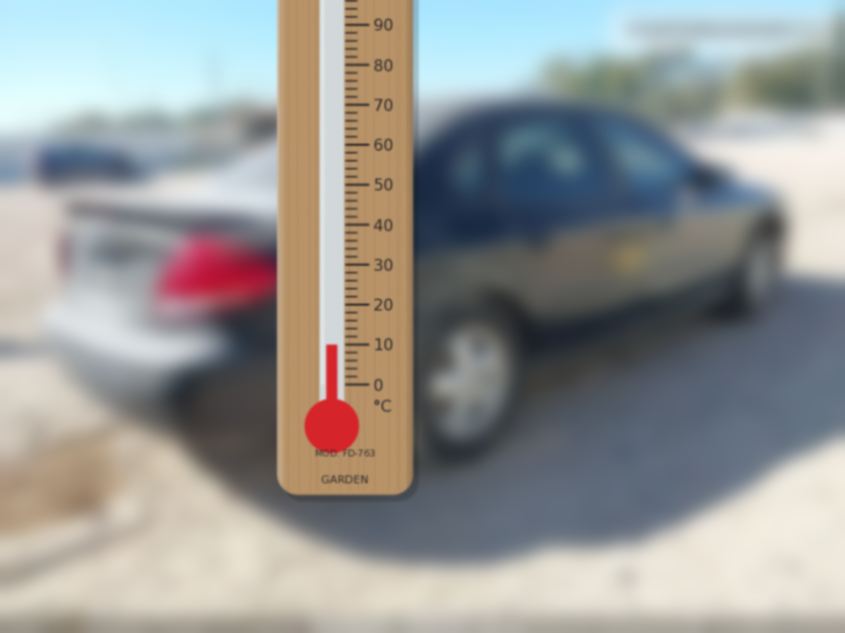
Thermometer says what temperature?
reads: 10 °C
